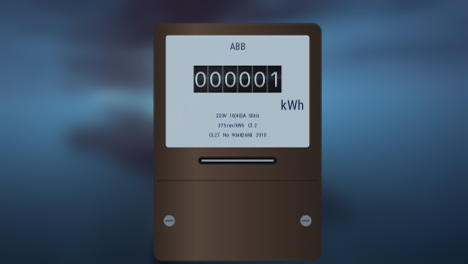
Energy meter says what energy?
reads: 1 kWh
